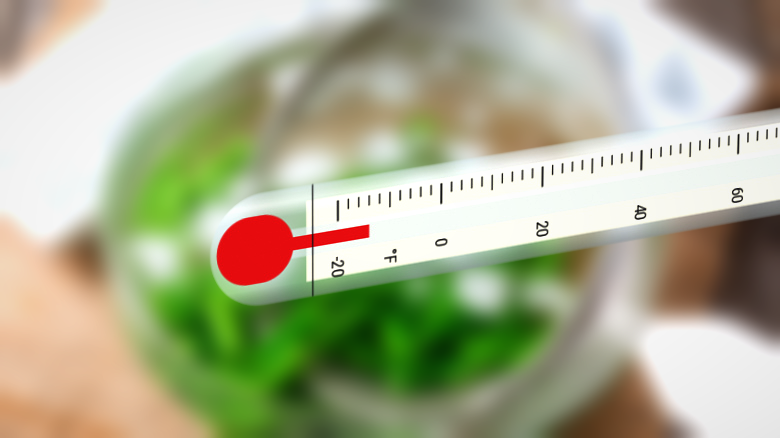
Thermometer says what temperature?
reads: -14 °F
